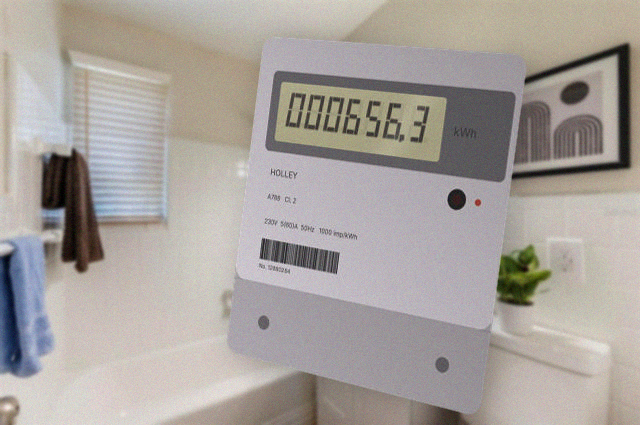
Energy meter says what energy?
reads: 656.3 kWh
